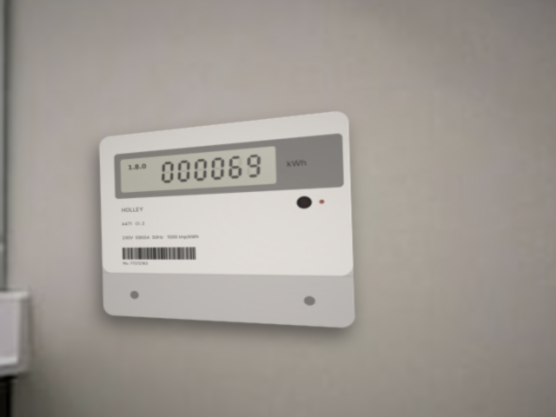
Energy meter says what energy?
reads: 69 kWh
